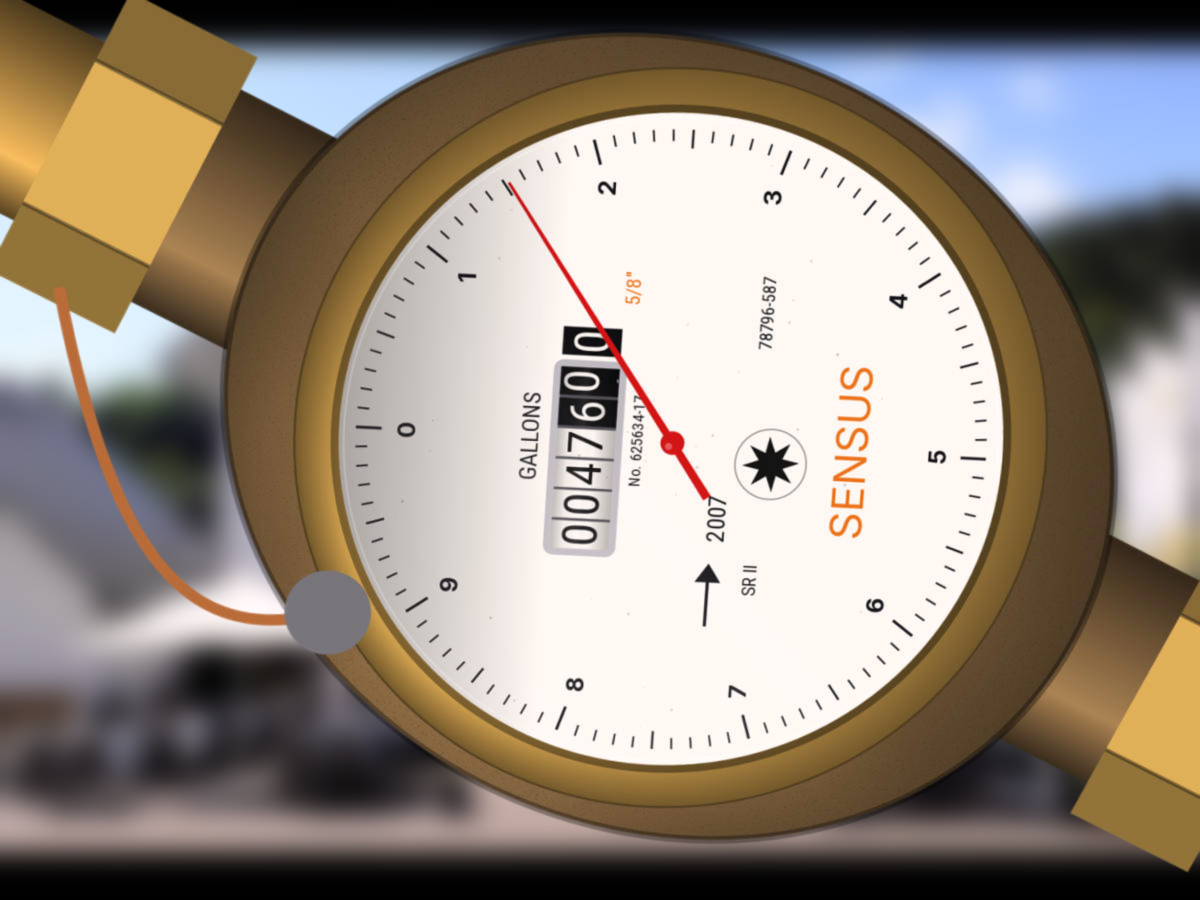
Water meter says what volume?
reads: 47601.5 gal
